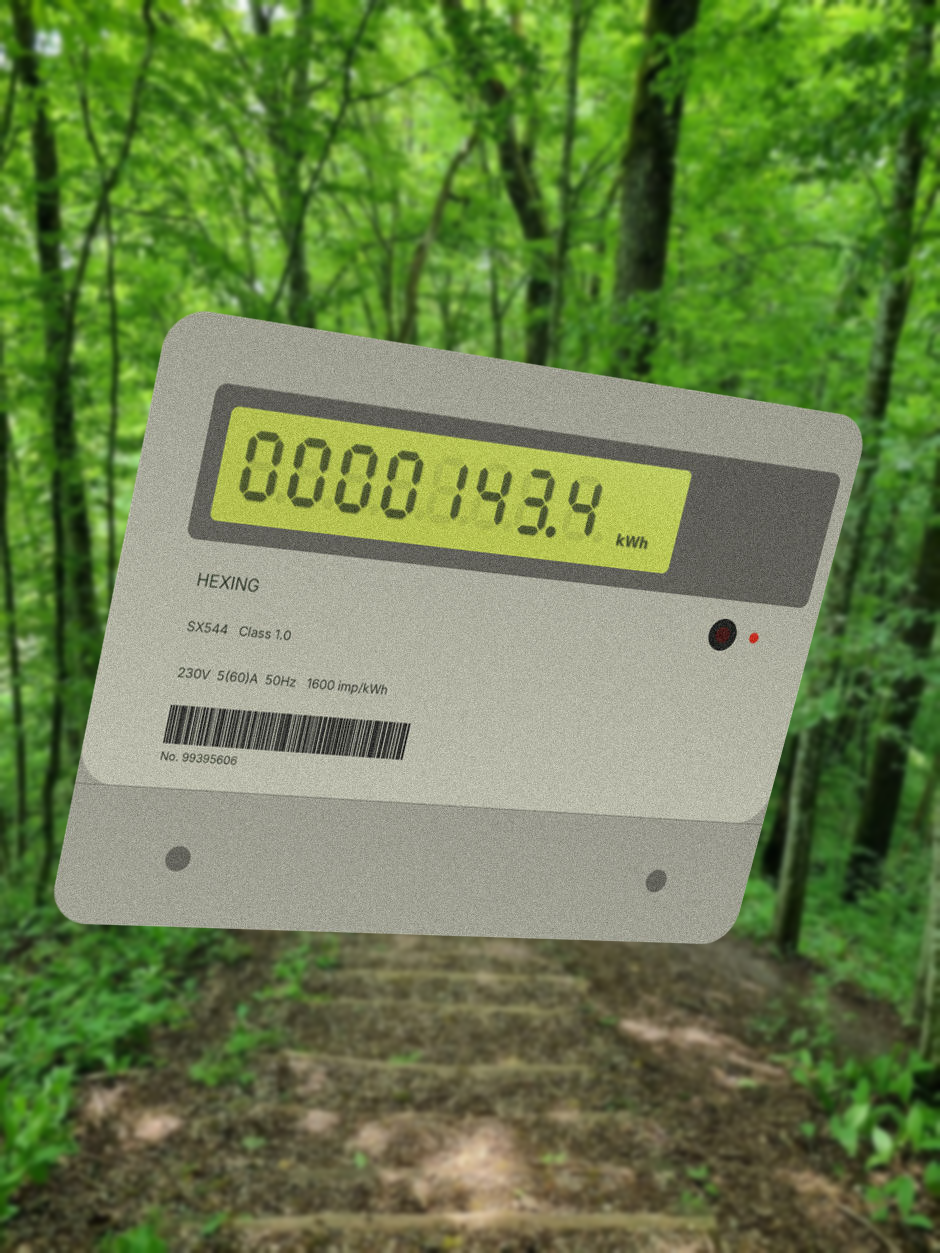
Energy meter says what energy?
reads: 143.4 kWh
